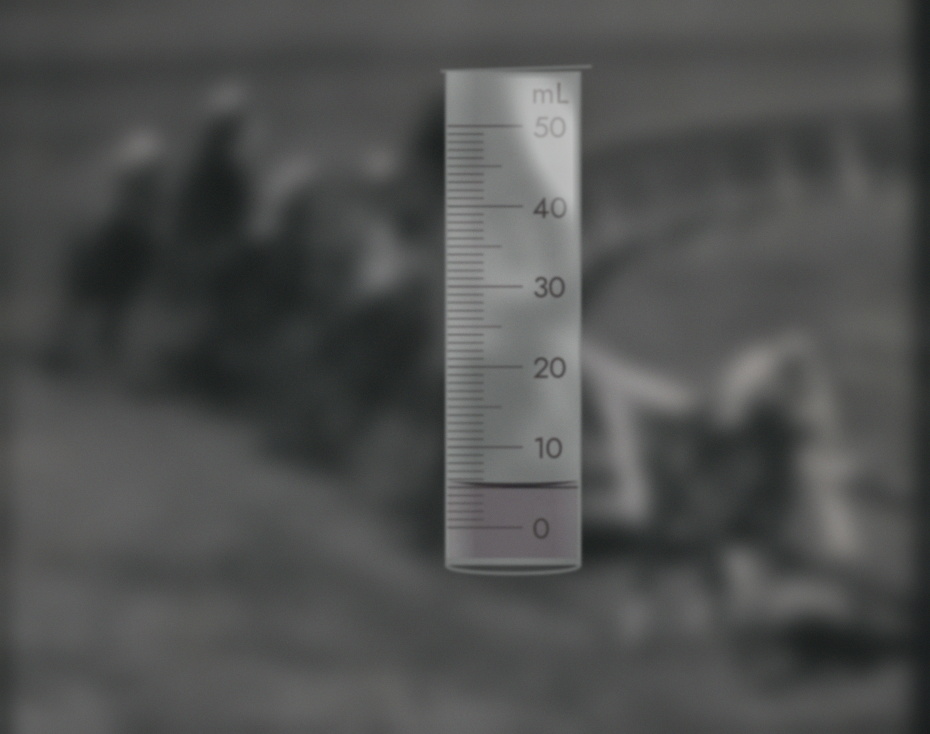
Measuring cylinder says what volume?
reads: 5 mL
